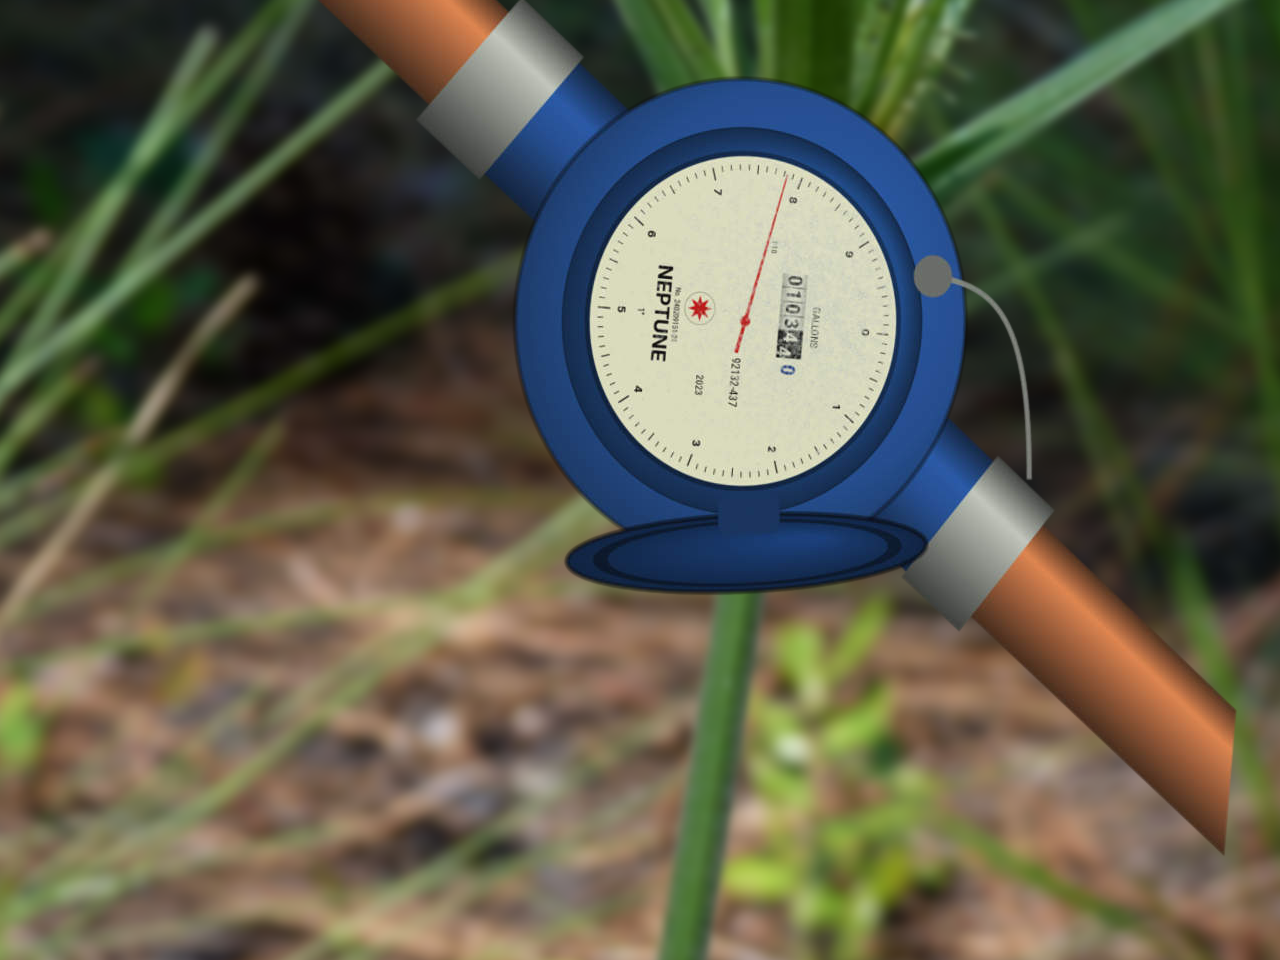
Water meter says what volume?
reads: 103437.8 gal
